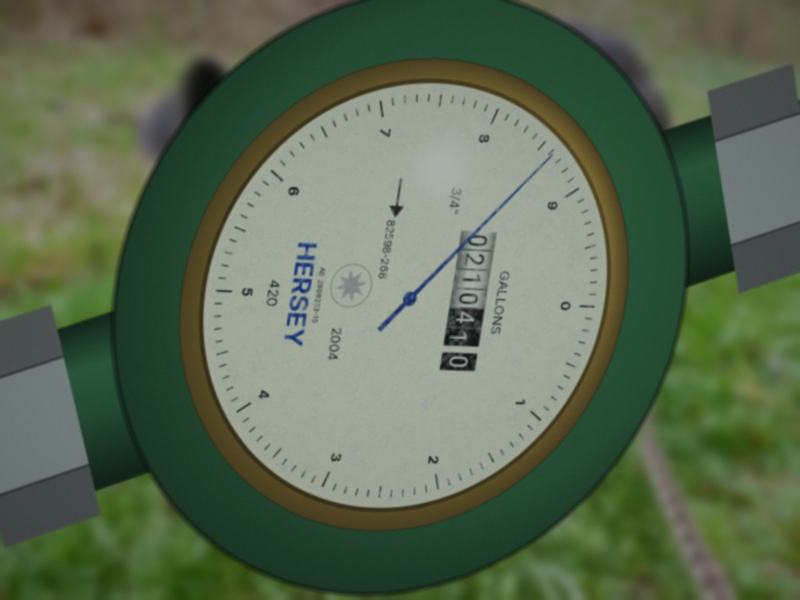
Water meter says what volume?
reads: 210408.6 gal
